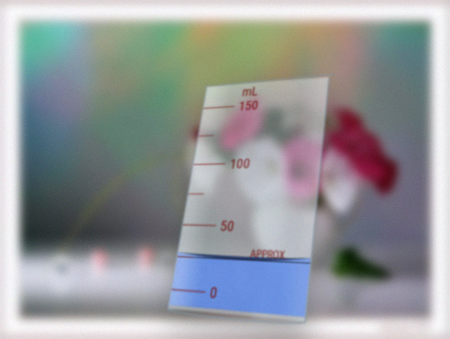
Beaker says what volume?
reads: 25 mL
